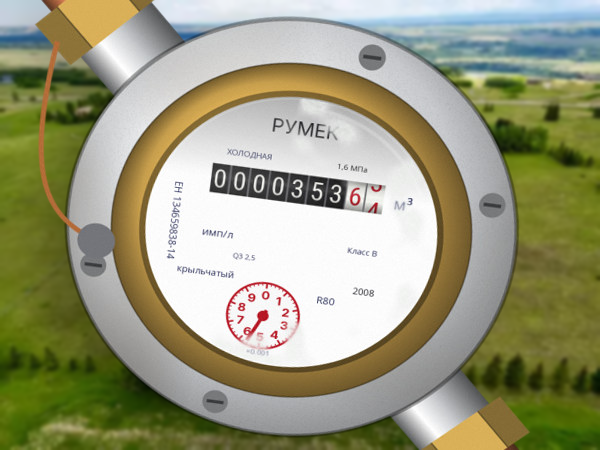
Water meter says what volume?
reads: 353.635 m³
